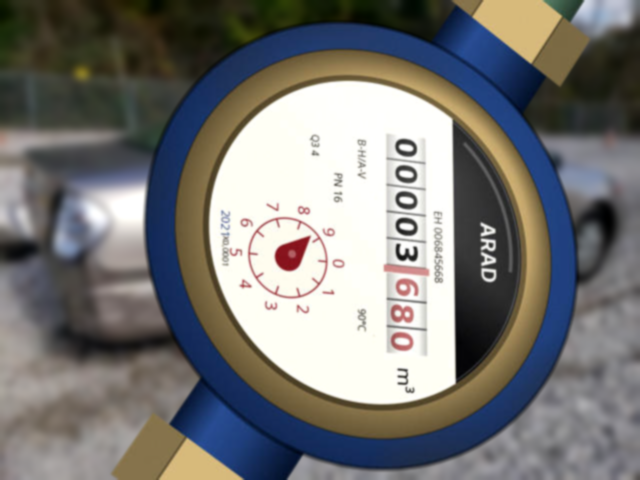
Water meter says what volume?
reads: 3.6798 m³
